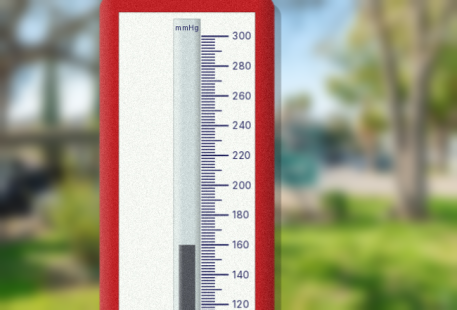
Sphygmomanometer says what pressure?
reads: 160 mmHg
